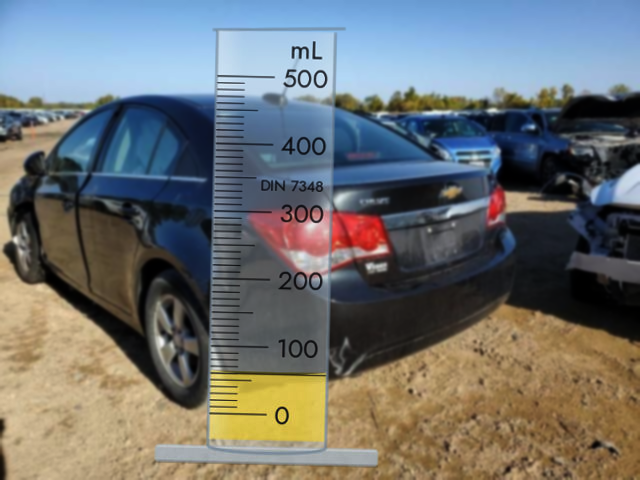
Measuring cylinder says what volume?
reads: 60 mL
